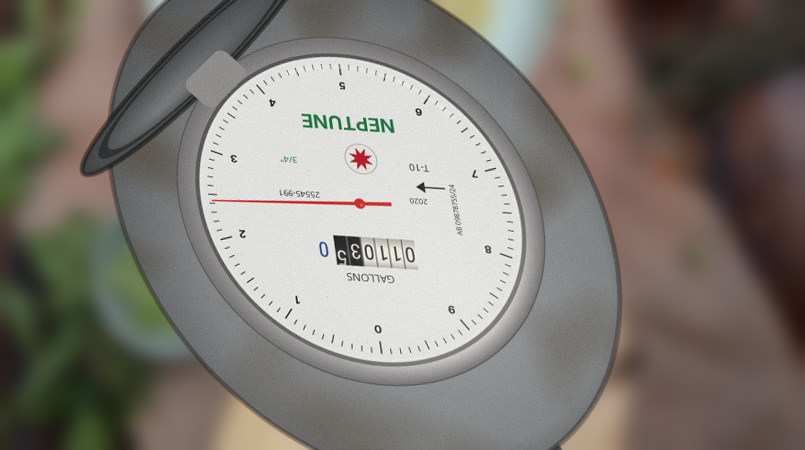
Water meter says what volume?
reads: 110352.4 gal
